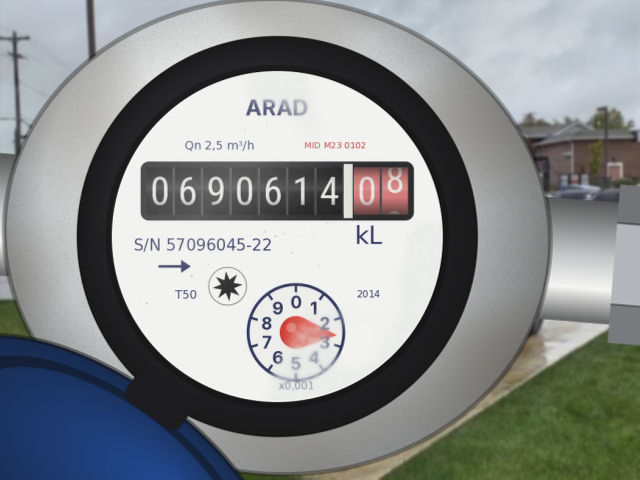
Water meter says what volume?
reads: 690614.082 kL
